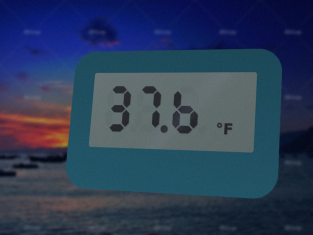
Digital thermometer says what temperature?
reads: 37.6 °F
